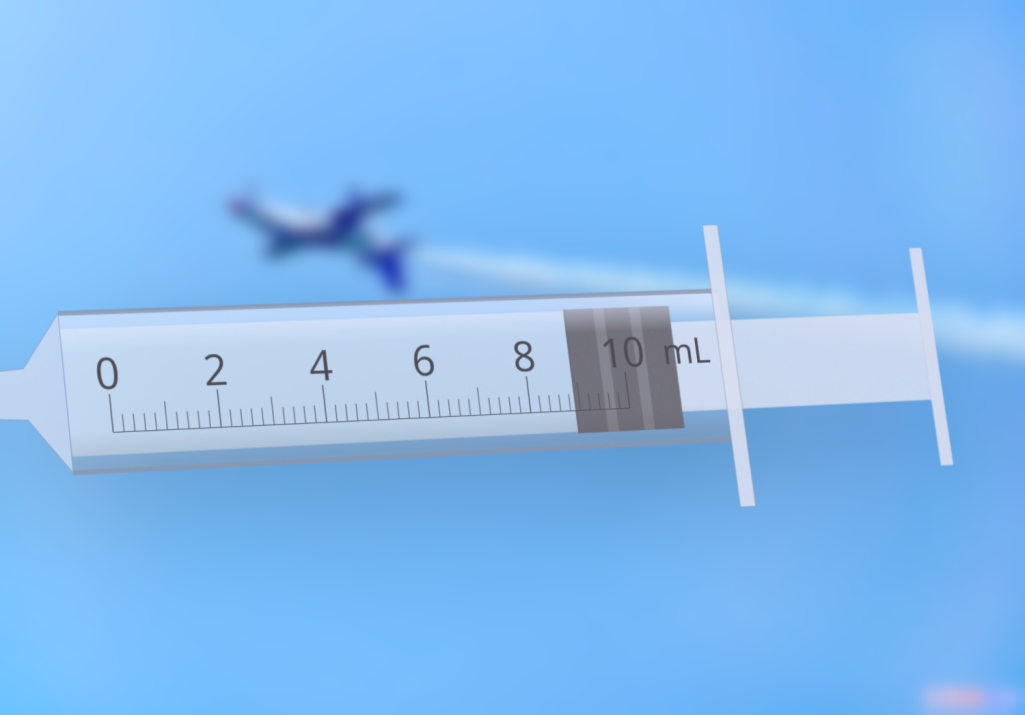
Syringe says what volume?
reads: 8.9 mL
